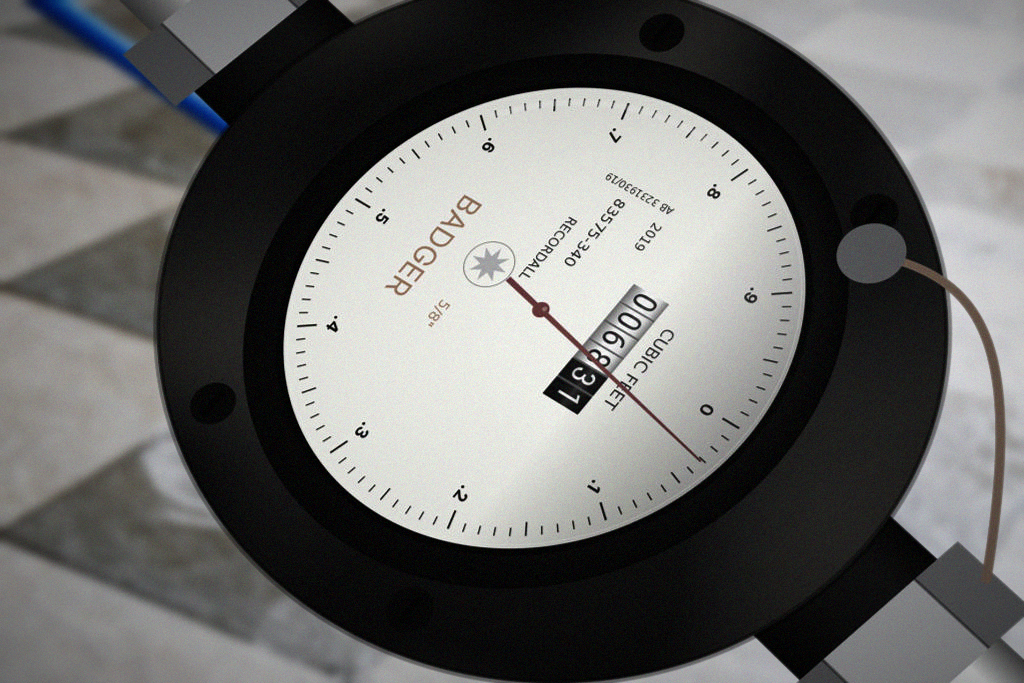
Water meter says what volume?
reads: 6831.03 ft³
